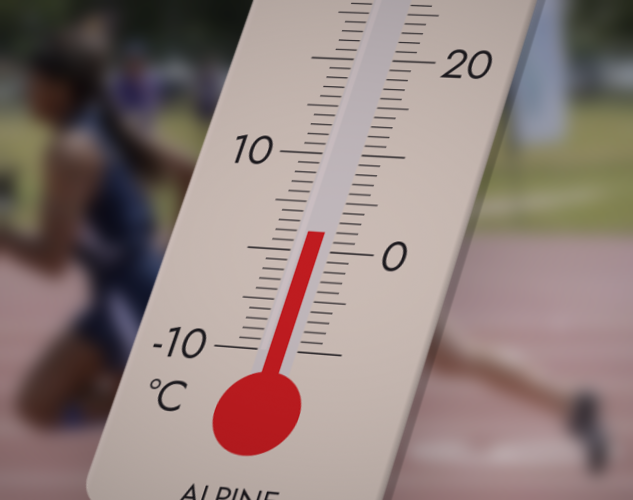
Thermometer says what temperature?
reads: 2 °C
